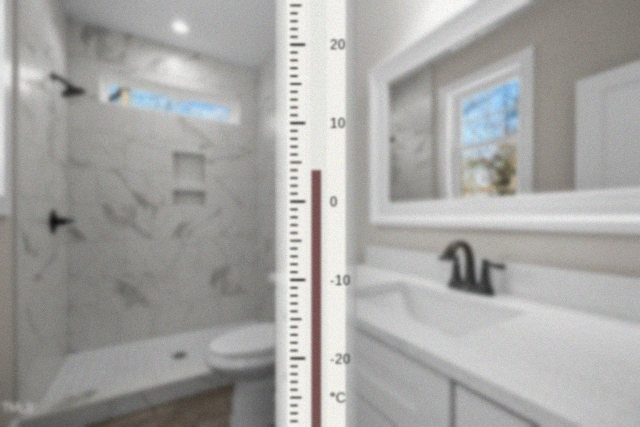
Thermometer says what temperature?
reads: 4 °C
